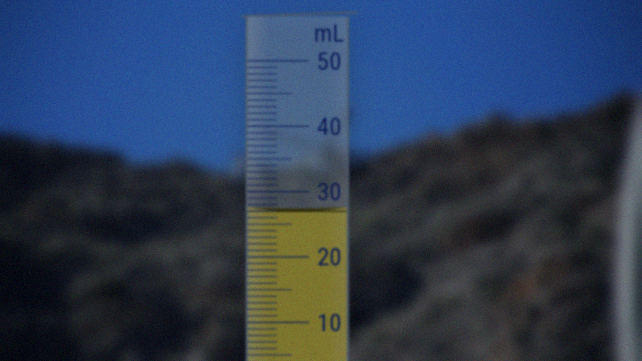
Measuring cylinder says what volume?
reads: 27 mL
